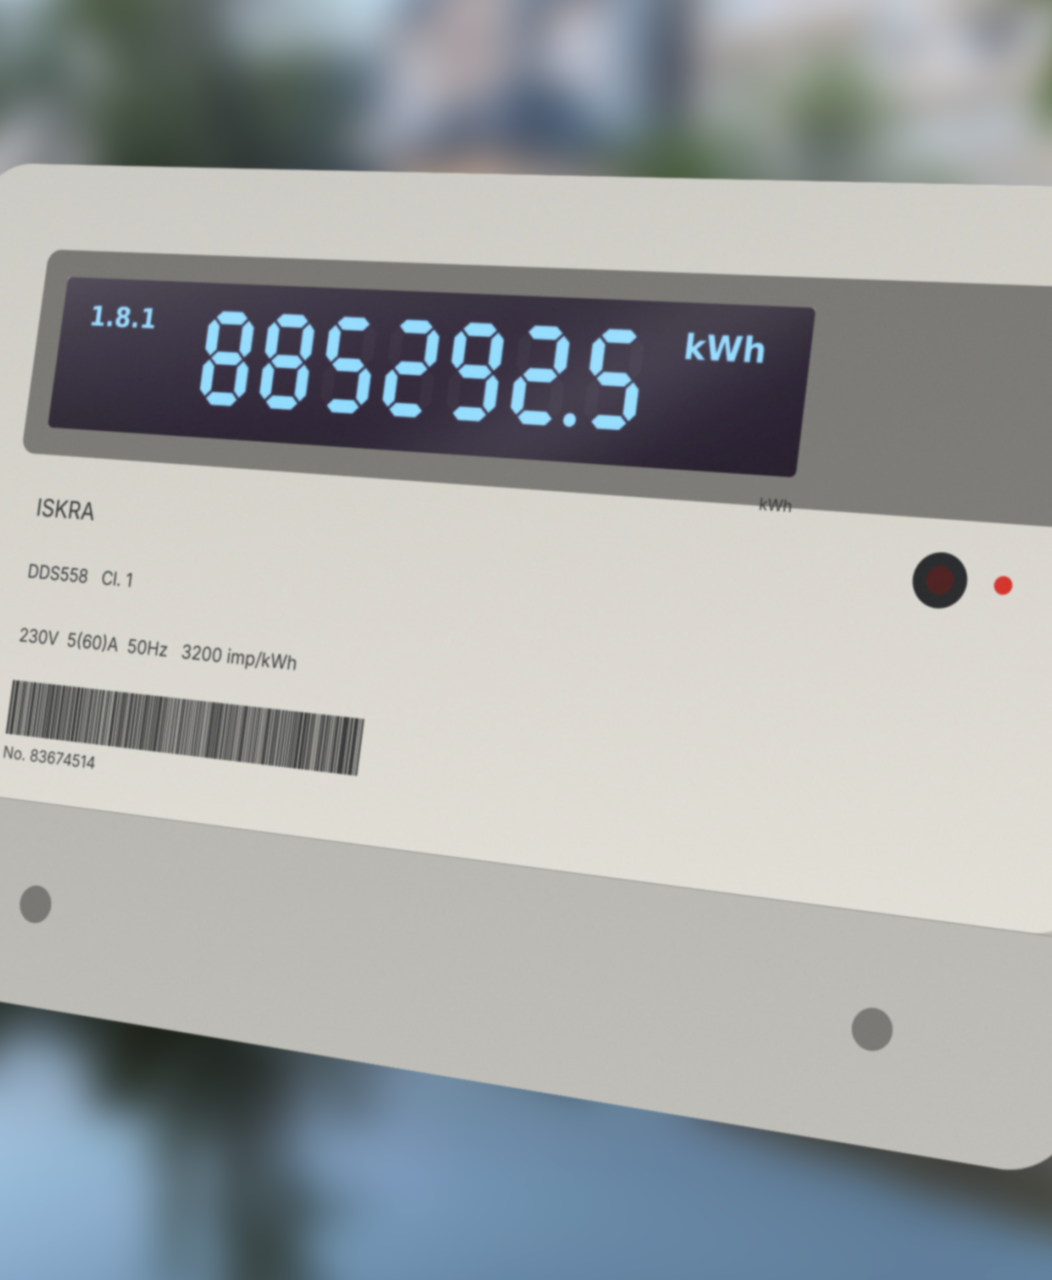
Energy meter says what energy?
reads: 885292.5 kWh
